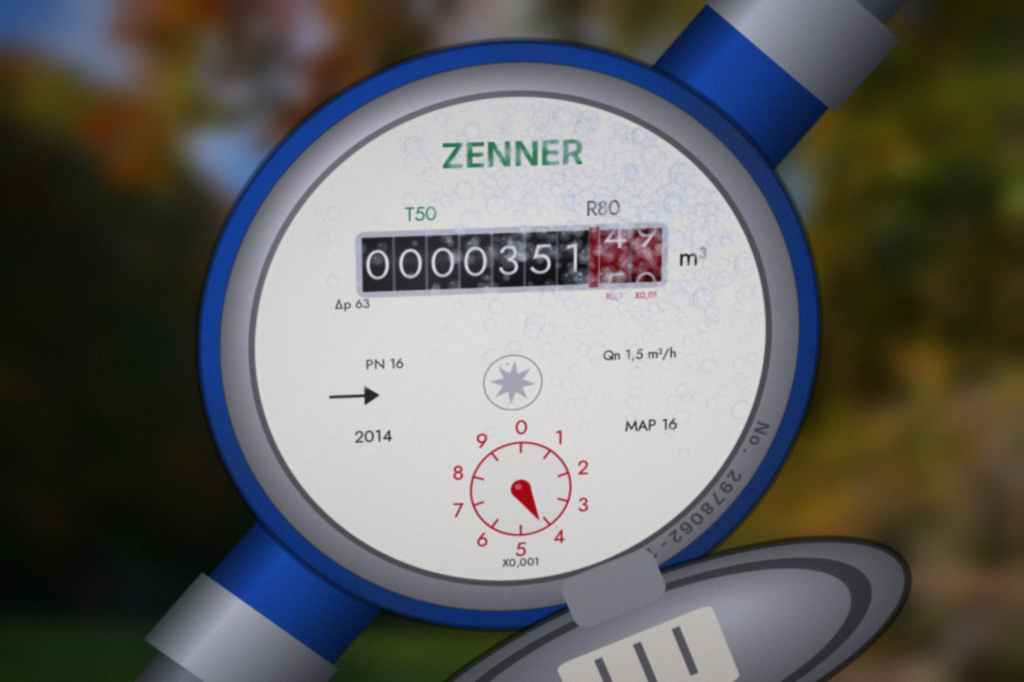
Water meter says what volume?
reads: 351.494 m³
